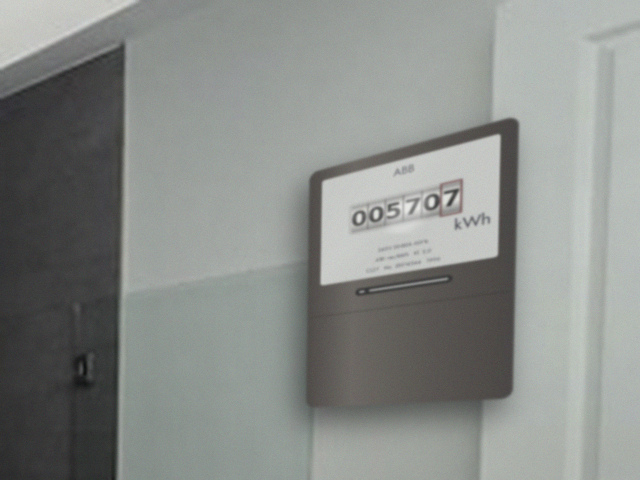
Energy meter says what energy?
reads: 570.7 kWh
